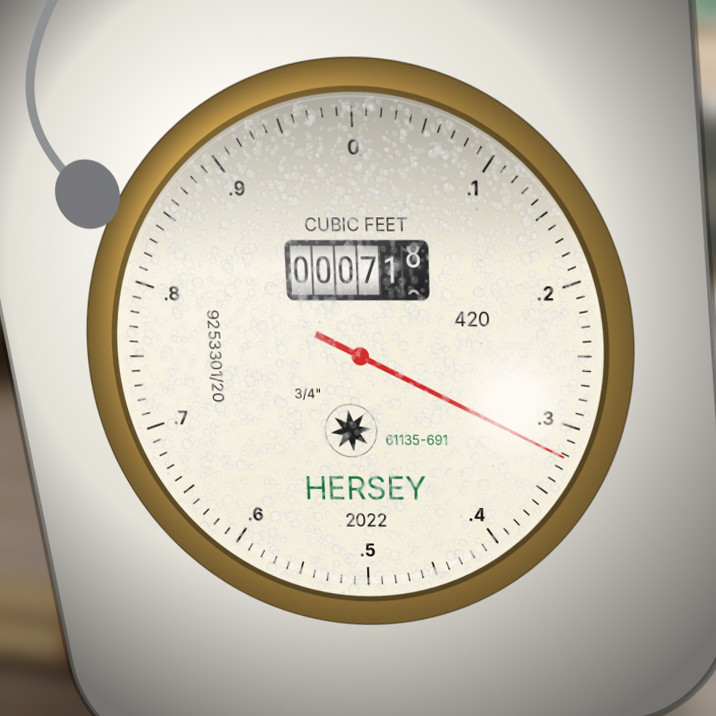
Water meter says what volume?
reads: 718.32 ft³
